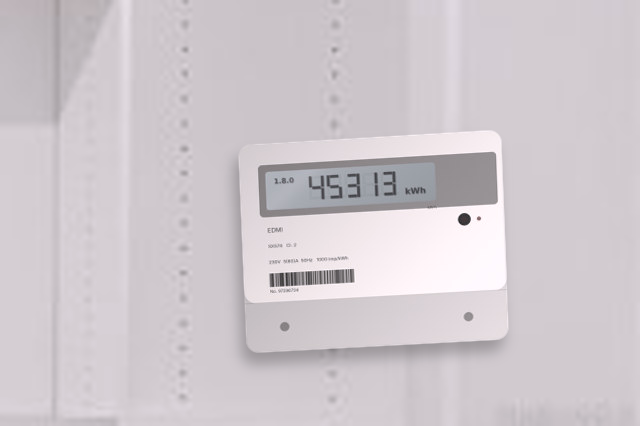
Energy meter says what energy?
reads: 45313 kWh
